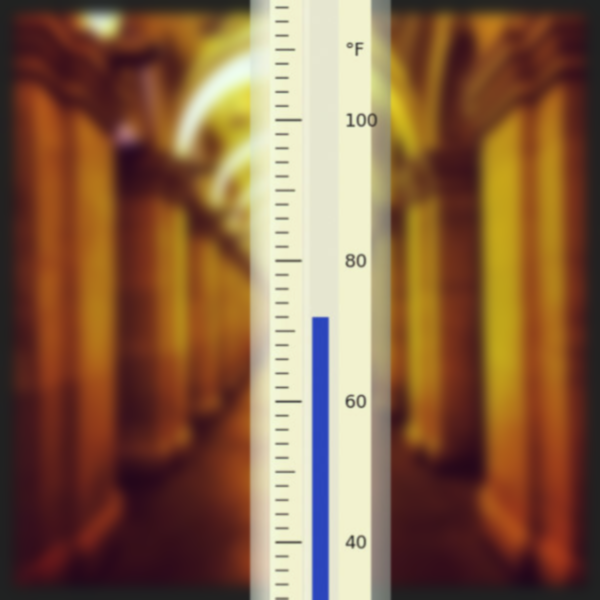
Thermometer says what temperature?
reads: 72 °F
